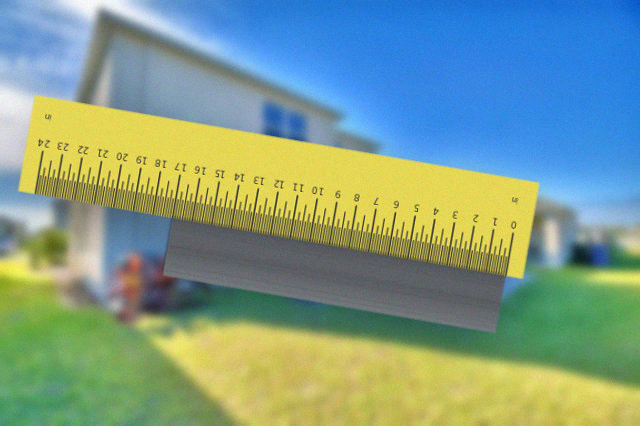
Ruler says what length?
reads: 17 in
